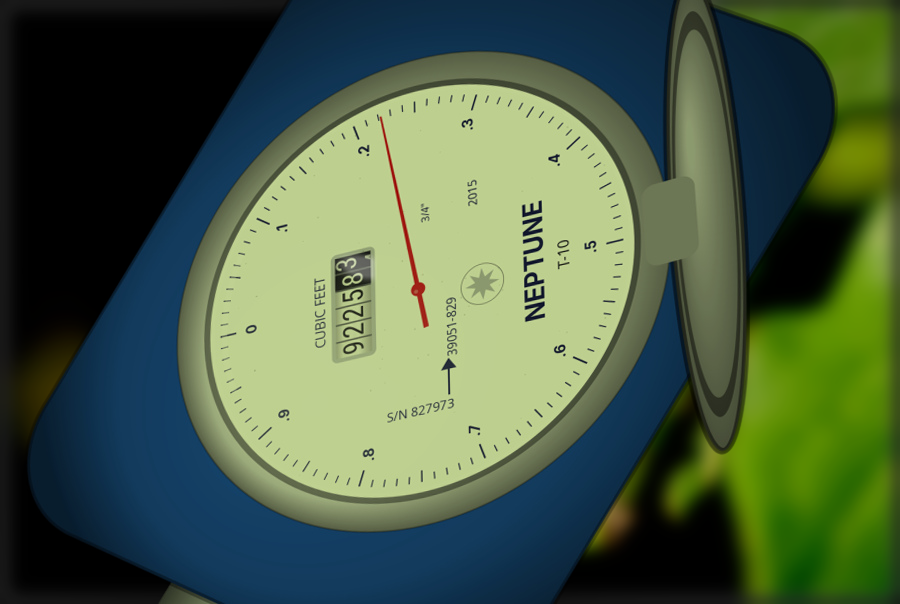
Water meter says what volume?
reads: 922583.22 ft³
